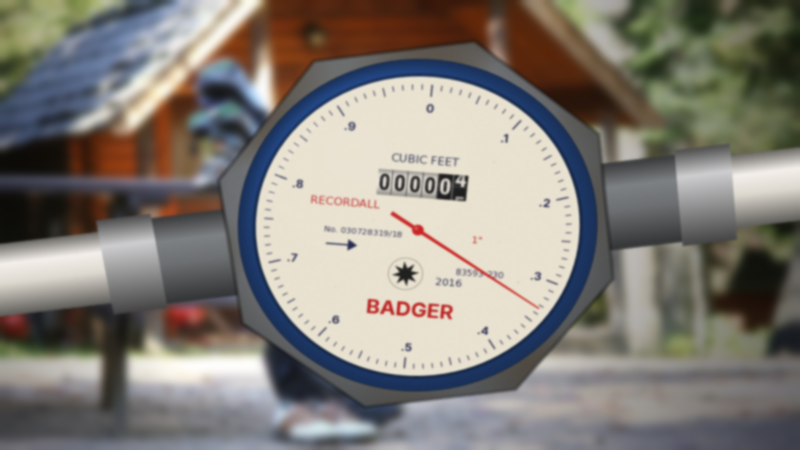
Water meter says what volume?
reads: 4.33 ft³
